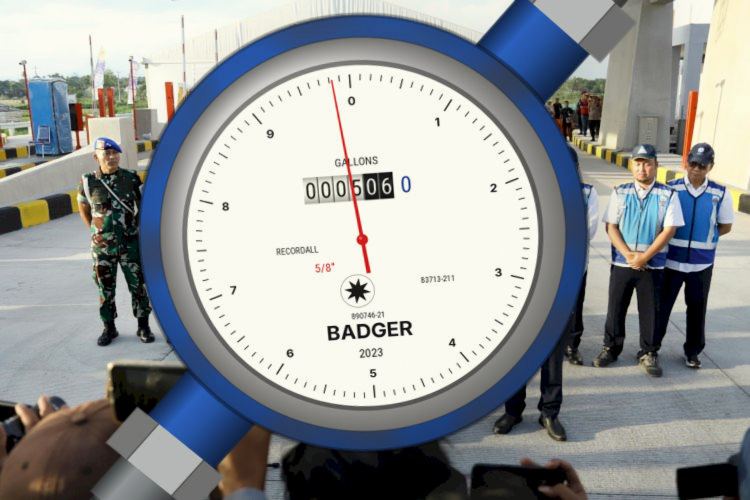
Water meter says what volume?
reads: 5059.8 gal
